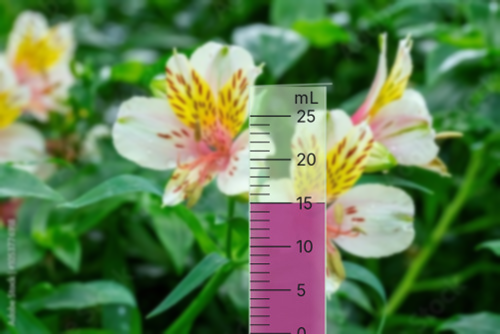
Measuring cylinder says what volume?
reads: 15 mL
